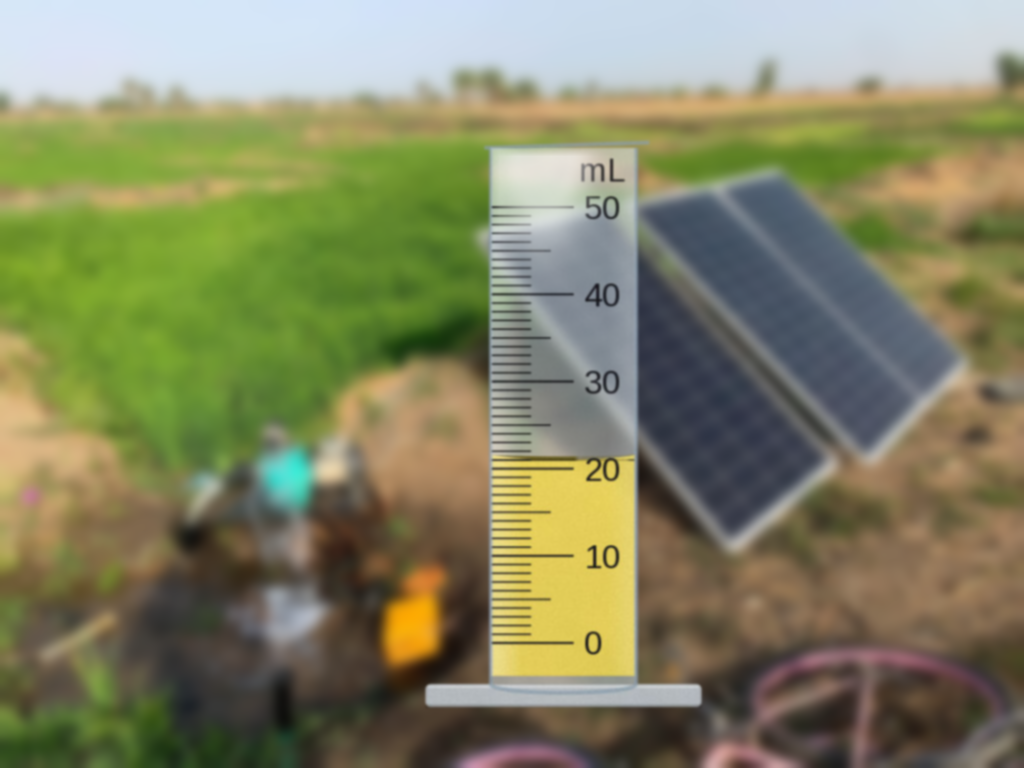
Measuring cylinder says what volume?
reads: 21 mL
